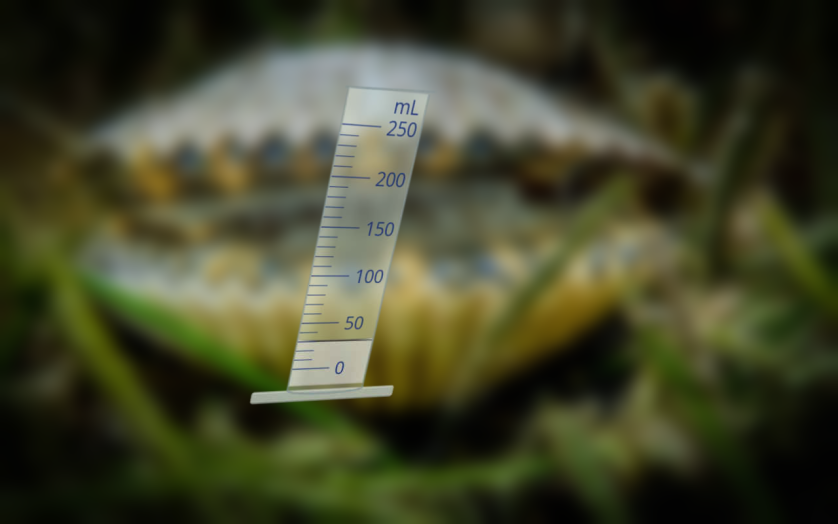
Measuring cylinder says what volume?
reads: 30 mL
